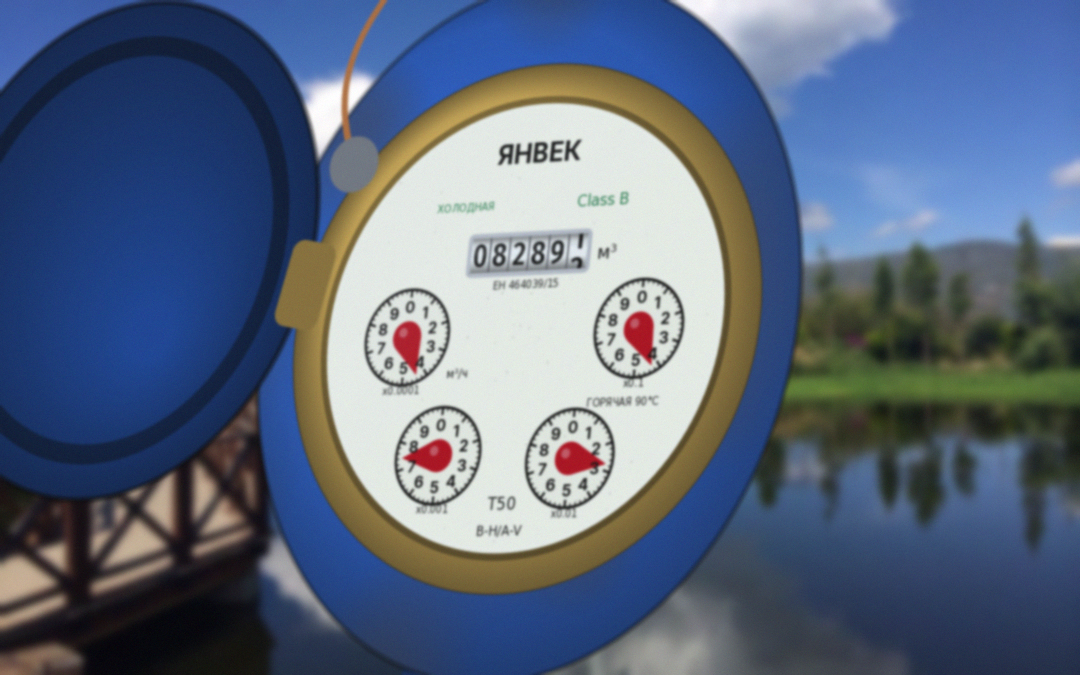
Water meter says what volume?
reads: 82891.4274 m³
